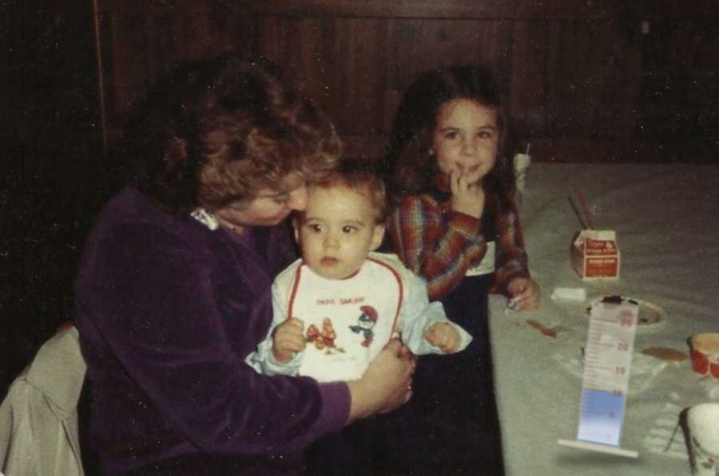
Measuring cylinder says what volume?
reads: 10 mL
